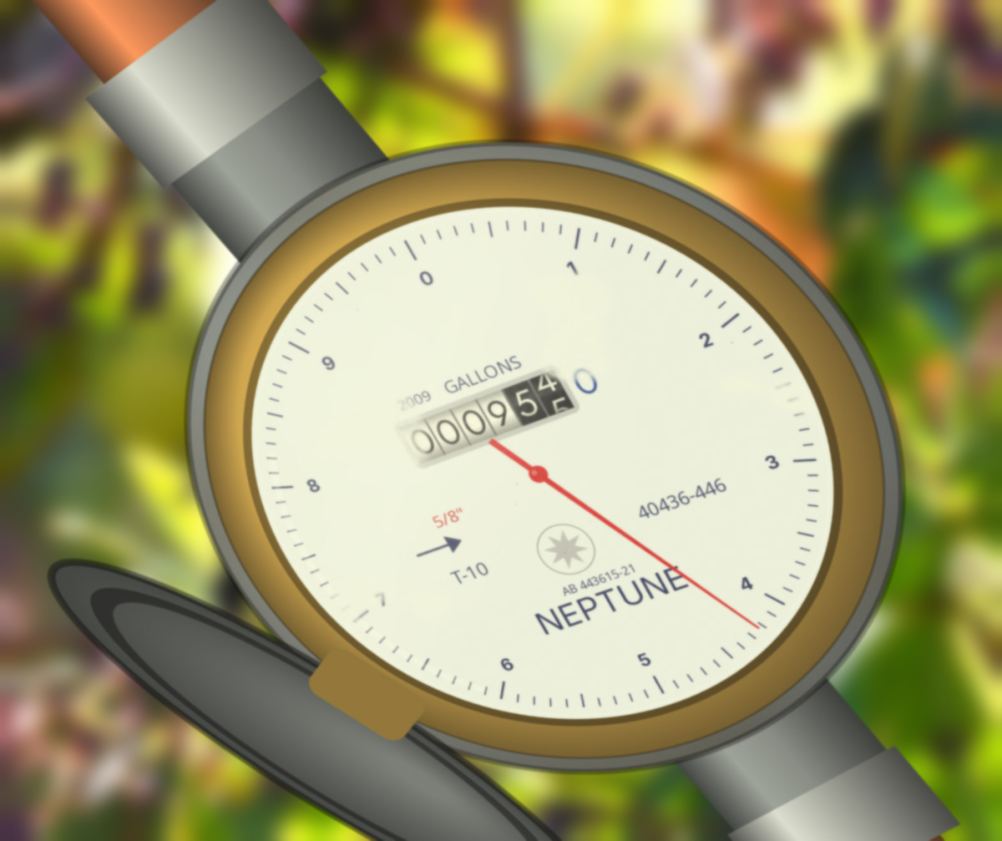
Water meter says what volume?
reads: 9544.2 gal
